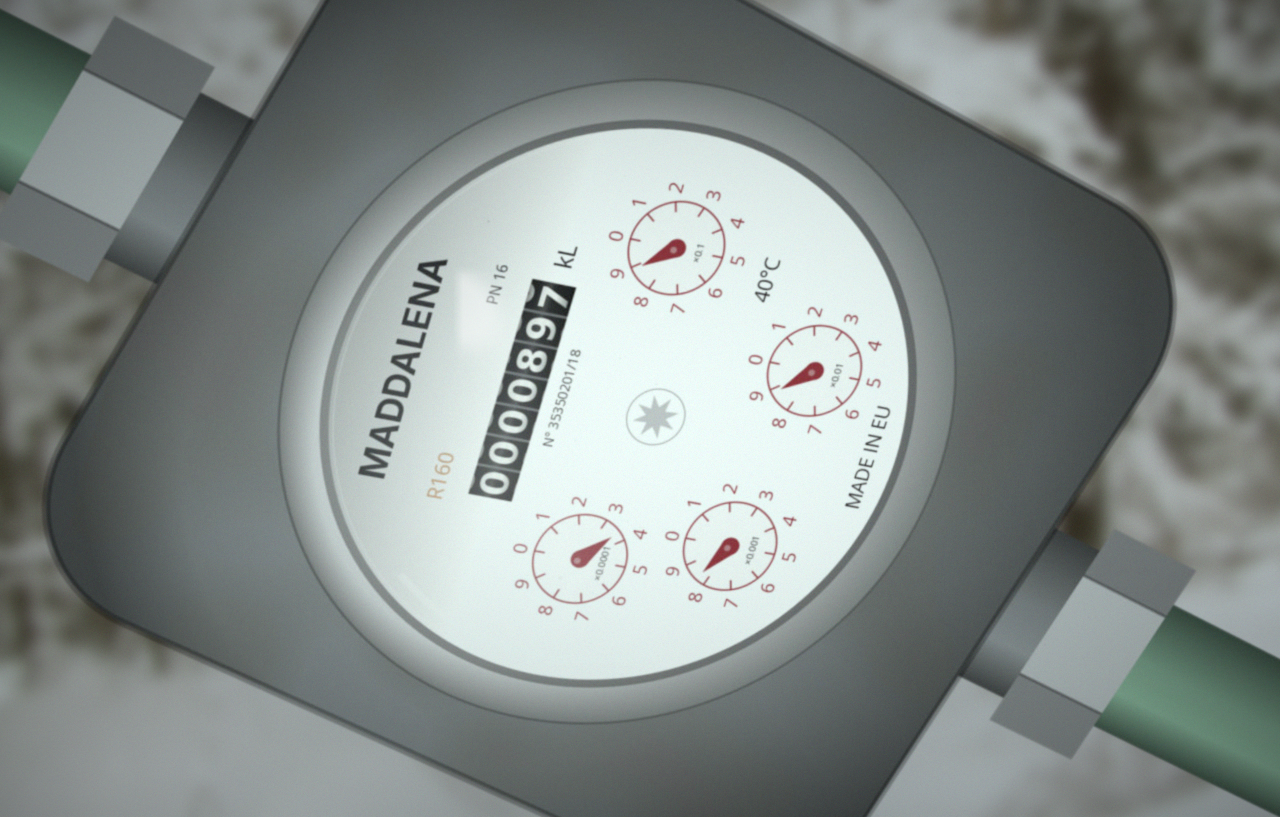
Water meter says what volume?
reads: 896.8883 kL
